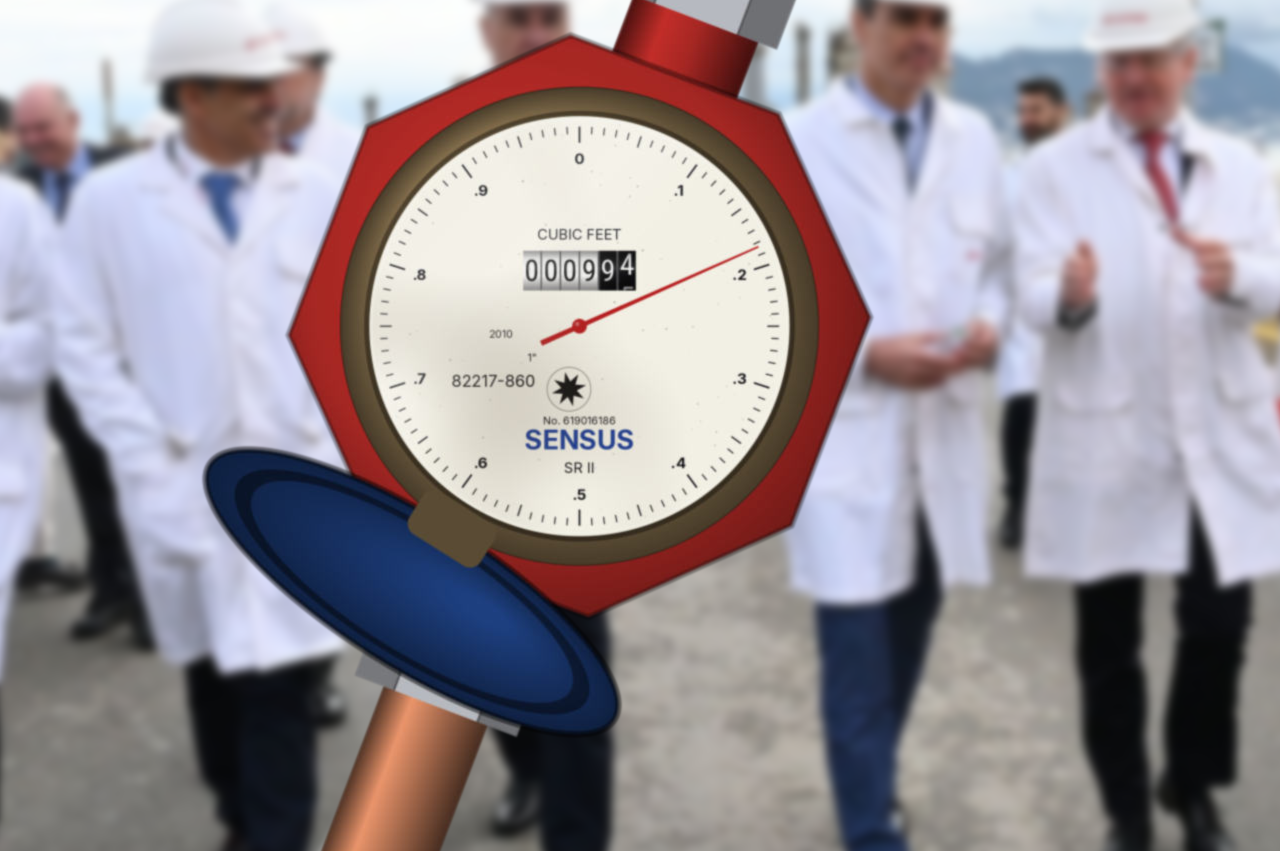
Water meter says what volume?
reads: 994.18 ft³
